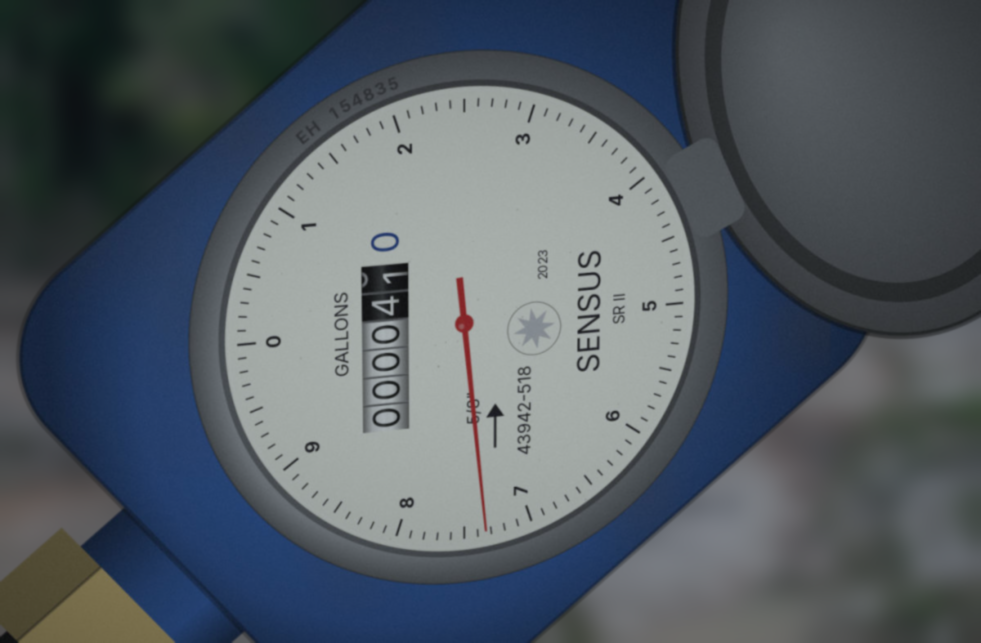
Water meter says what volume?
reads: 407.3 gal
